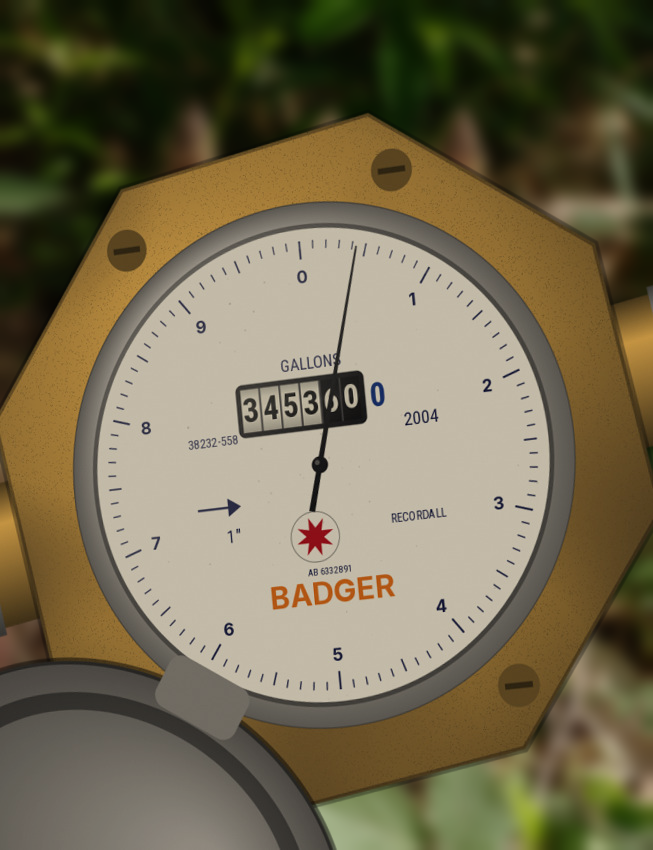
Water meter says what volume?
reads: 3453600.4 gal
